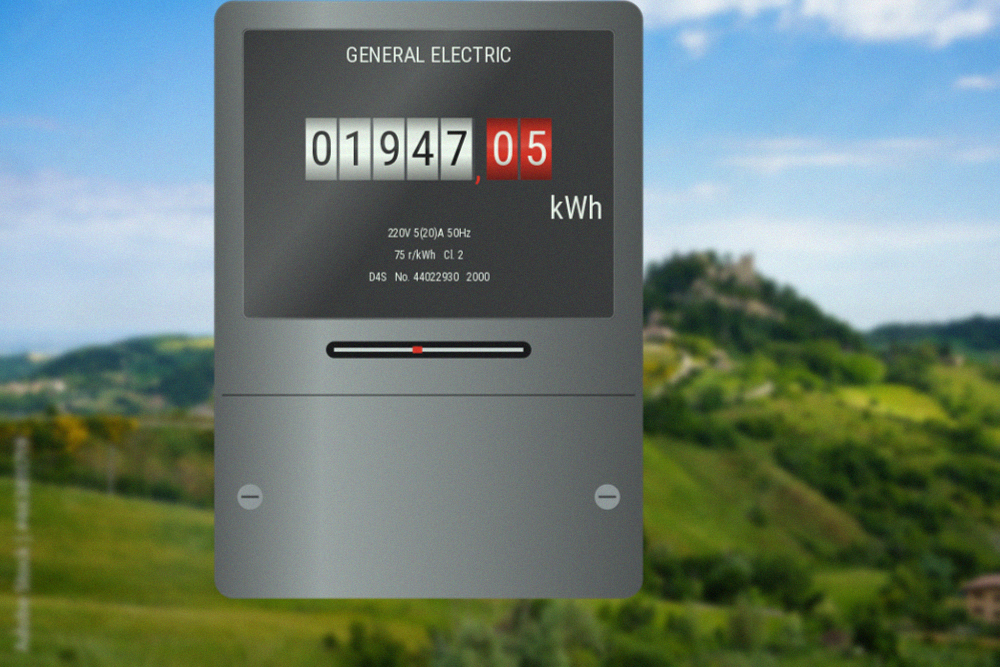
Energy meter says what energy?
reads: 1947.05 kWh
